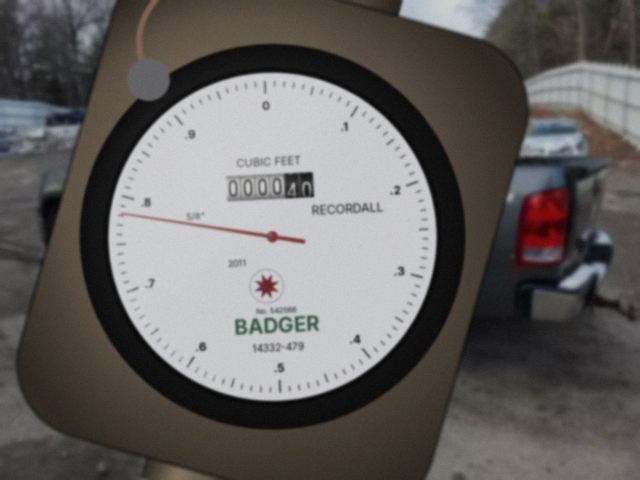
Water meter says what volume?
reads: 39.78 ft³
